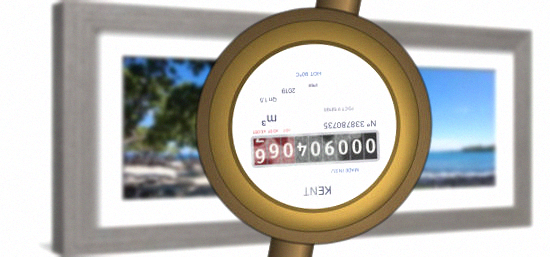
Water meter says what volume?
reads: 904.066 m³
